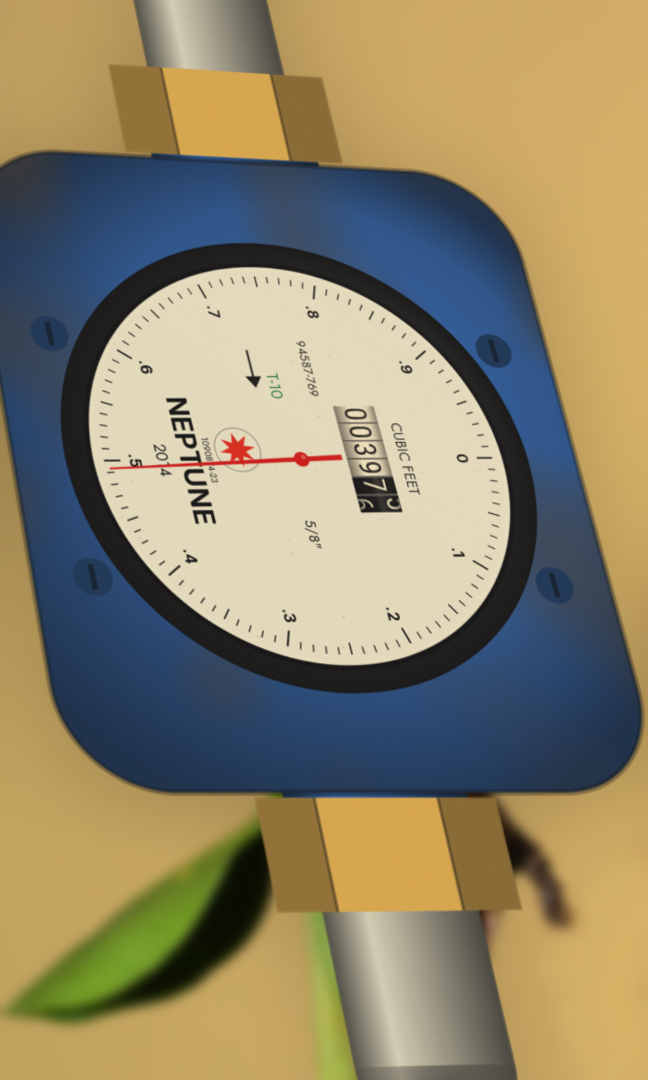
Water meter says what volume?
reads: 3975.49 ft³
